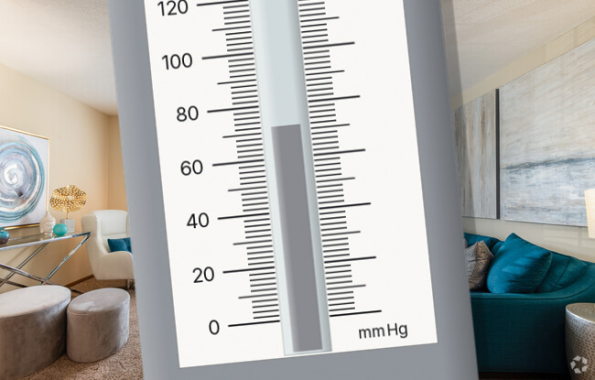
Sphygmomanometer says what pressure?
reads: 72 mmHg
